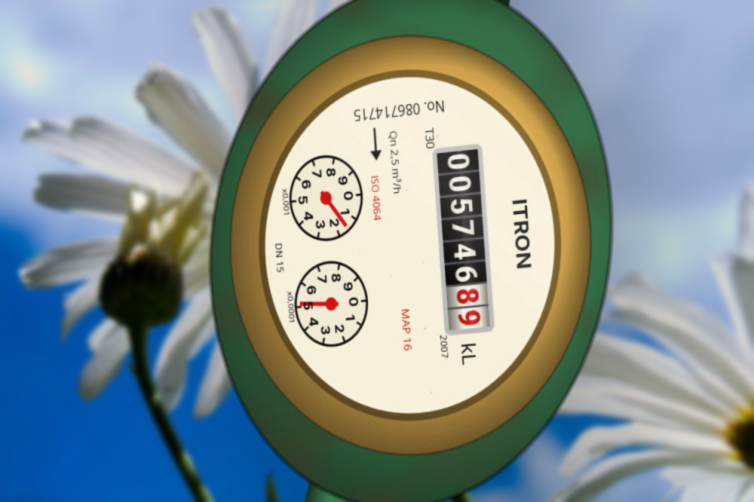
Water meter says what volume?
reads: 5746.8915 kL
